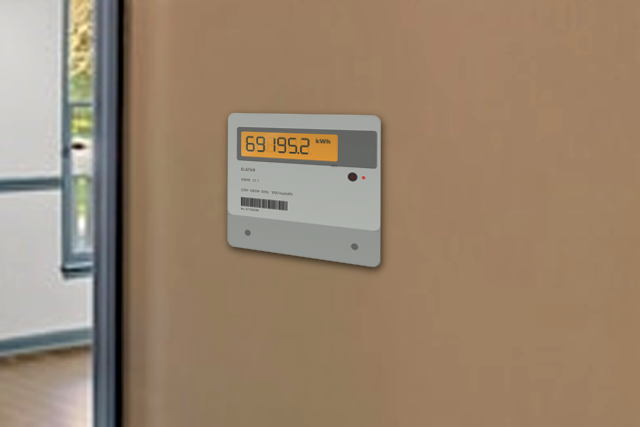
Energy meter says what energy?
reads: 69195.2 kWh
